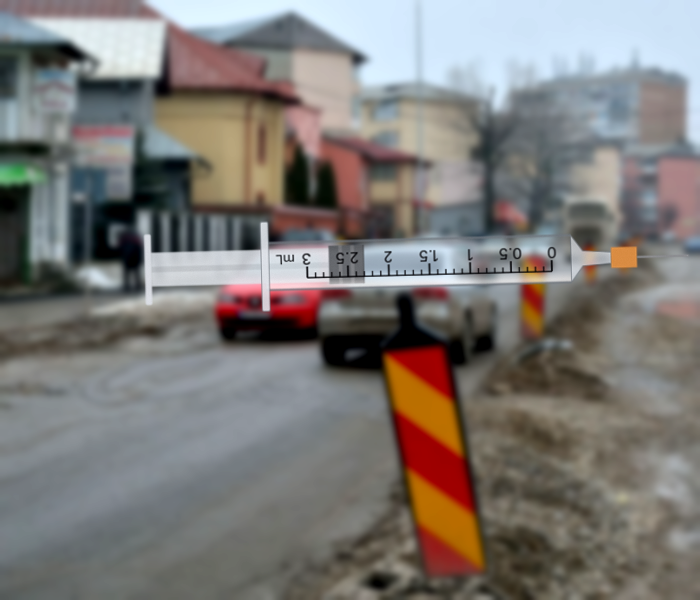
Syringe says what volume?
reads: 2.3 mL
